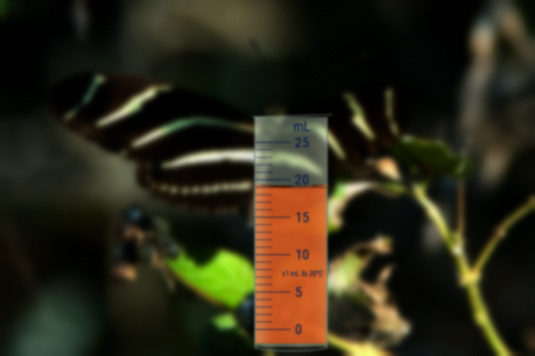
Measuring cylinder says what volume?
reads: 19 mL
